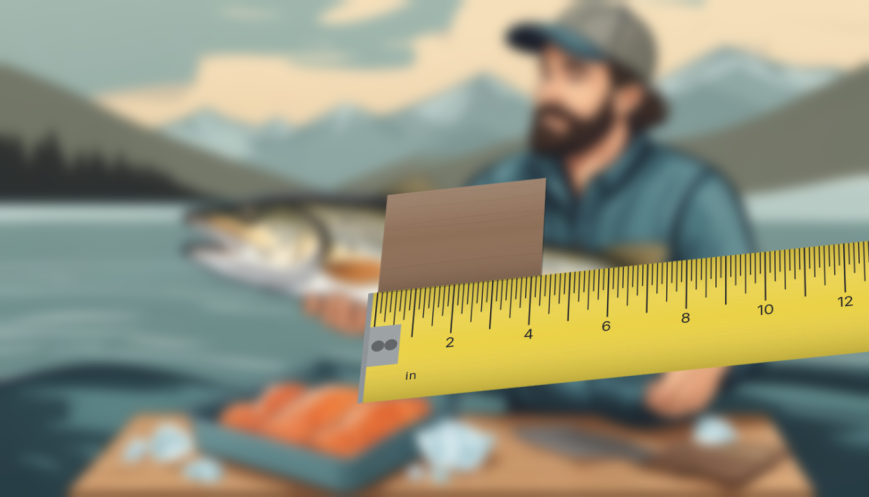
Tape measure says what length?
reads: 4.25 in
